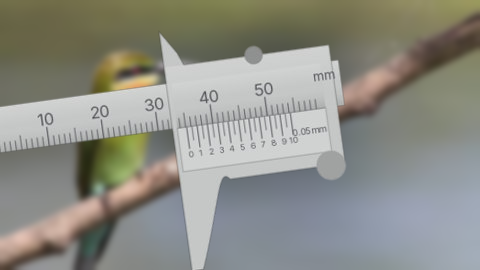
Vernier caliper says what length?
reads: 35.2 mm
